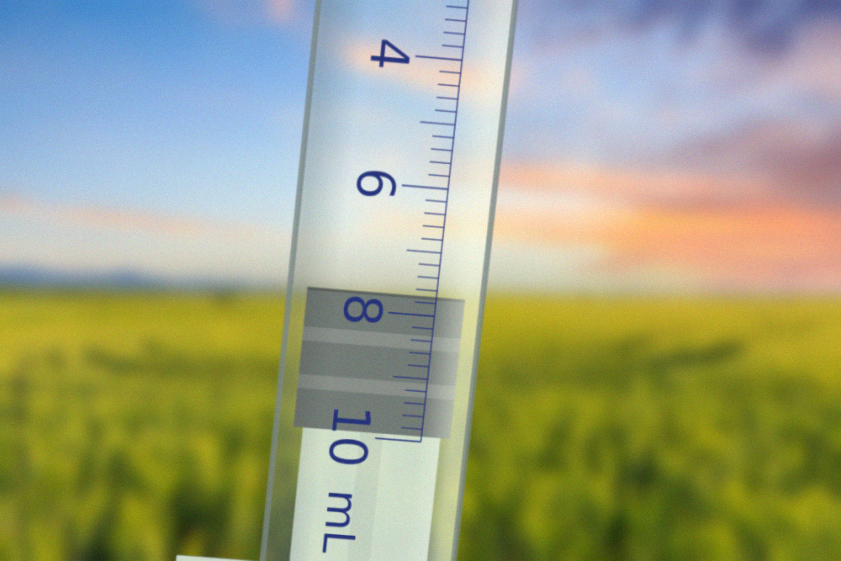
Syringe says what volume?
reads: 7.7 mL
